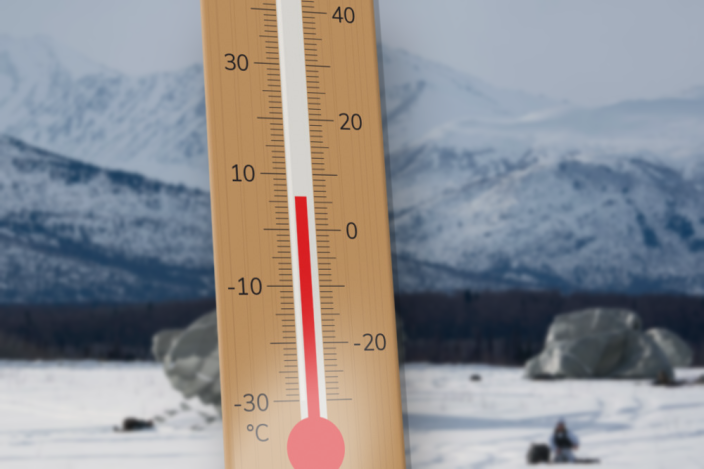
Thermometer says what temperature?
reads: 6 °C
